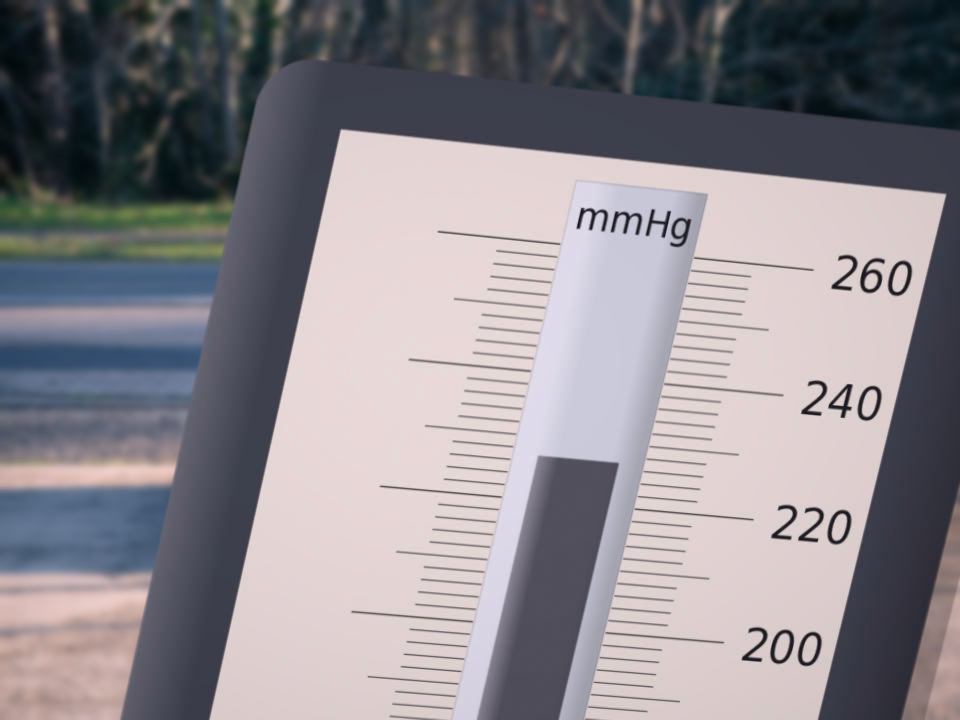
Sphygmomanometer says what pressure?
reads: 227 mmHg
